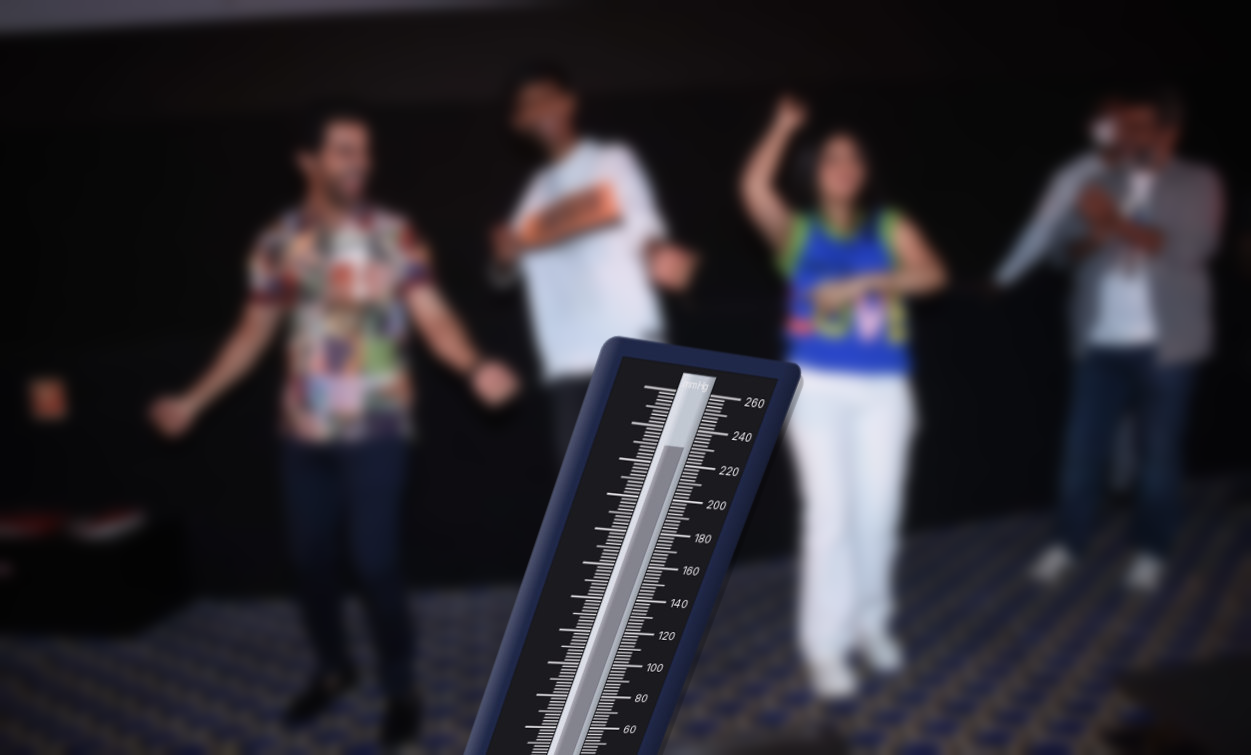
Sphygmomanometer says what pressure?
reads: 230 mmHg
